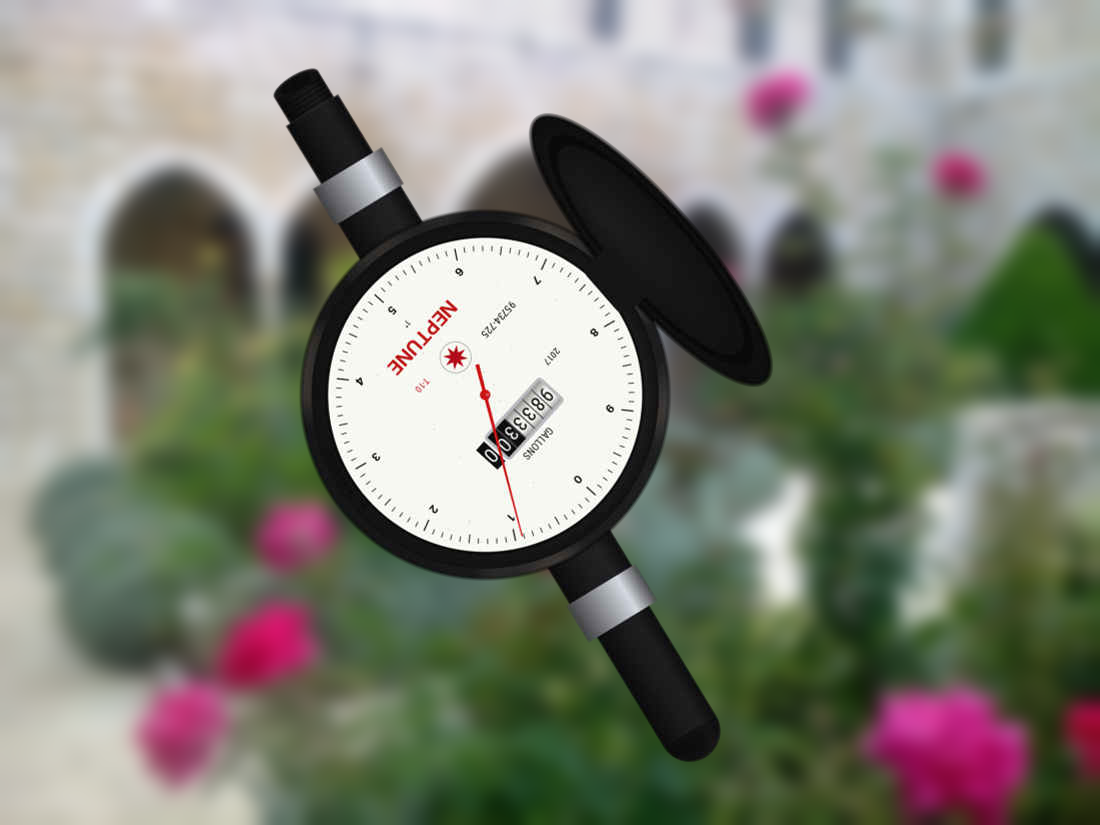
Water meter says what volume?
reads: 9833300.9 gal
